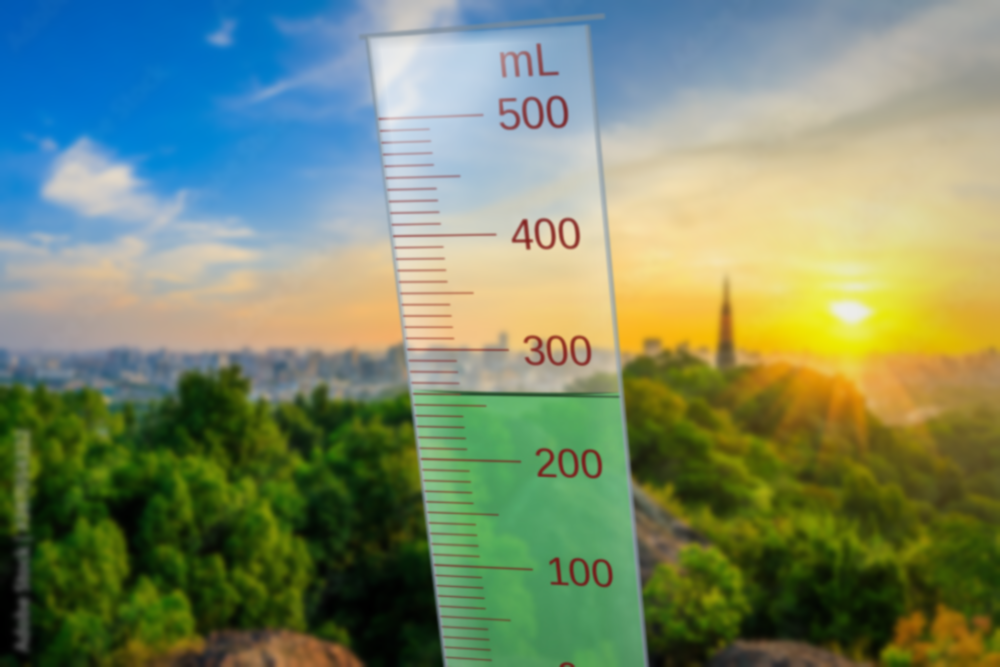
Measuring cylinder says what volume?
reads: 260 mL
